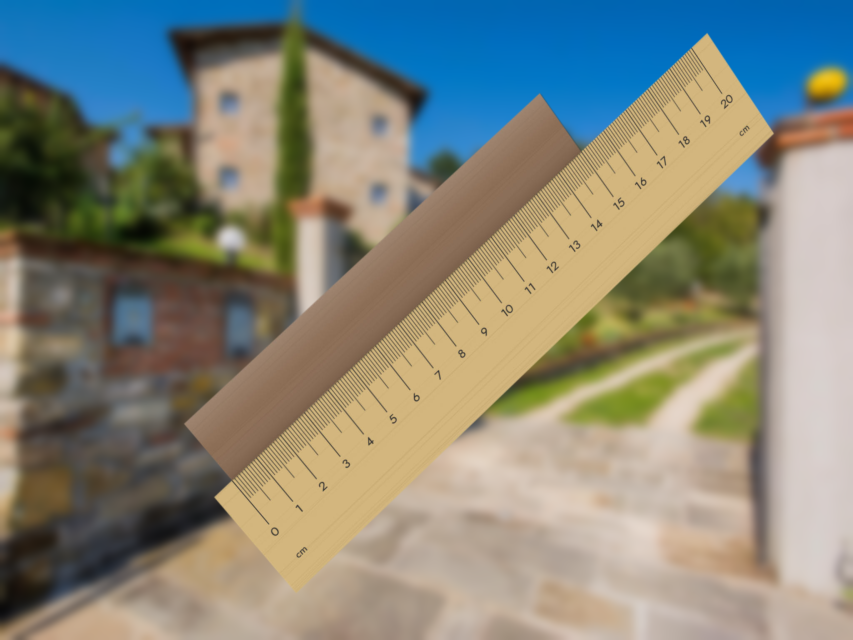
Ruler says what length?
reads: 15 cm
